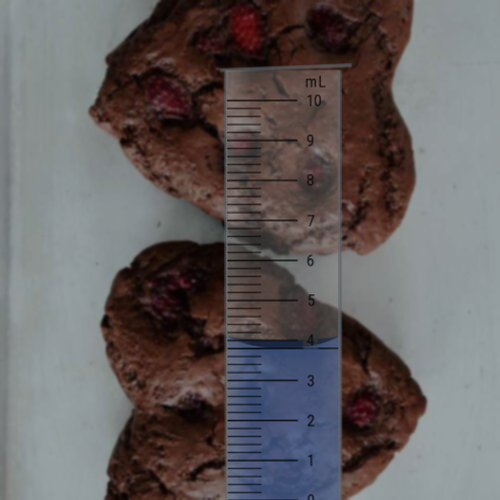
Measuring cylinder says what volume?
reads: 3.8 mL
